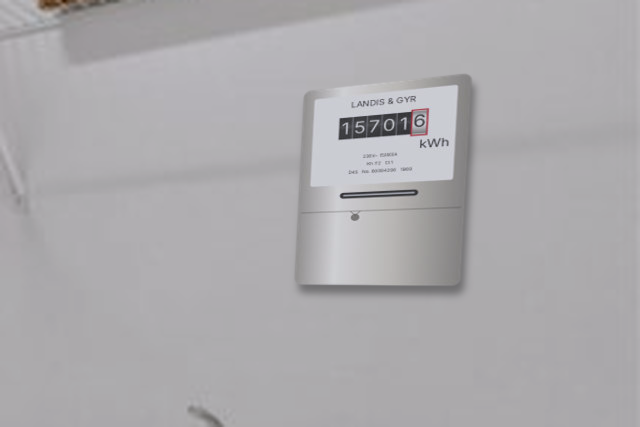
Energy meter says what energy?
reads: 15701.6 kWh
